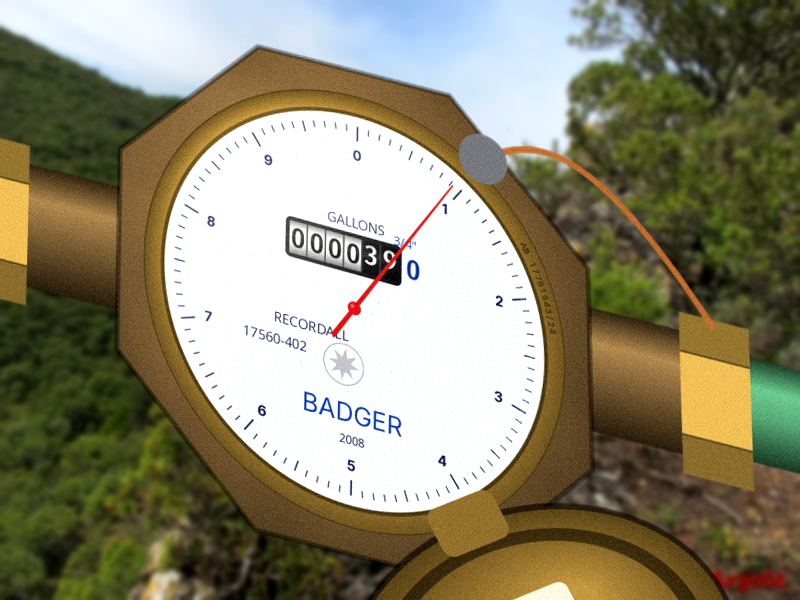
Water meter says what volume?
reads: 390.9 gal
